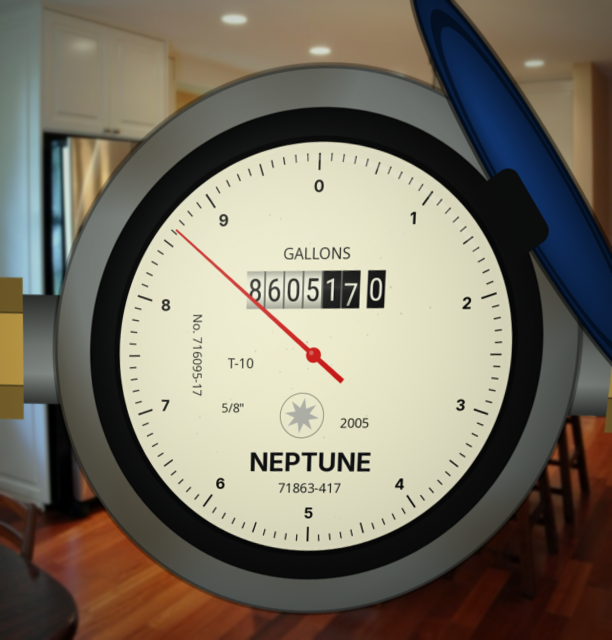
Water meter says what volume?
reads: 8605168.6 gal
